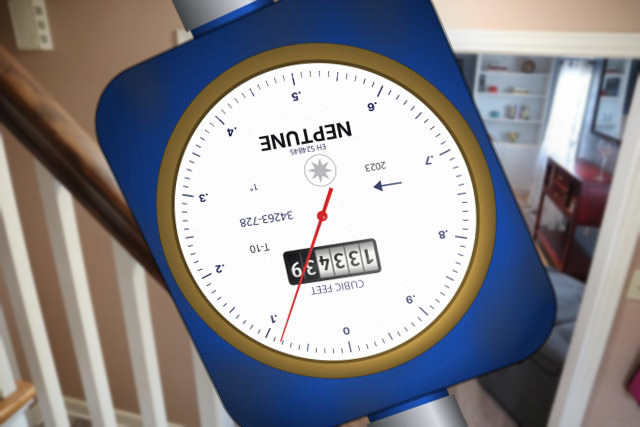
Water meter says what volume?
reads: 133439.08 ft³
